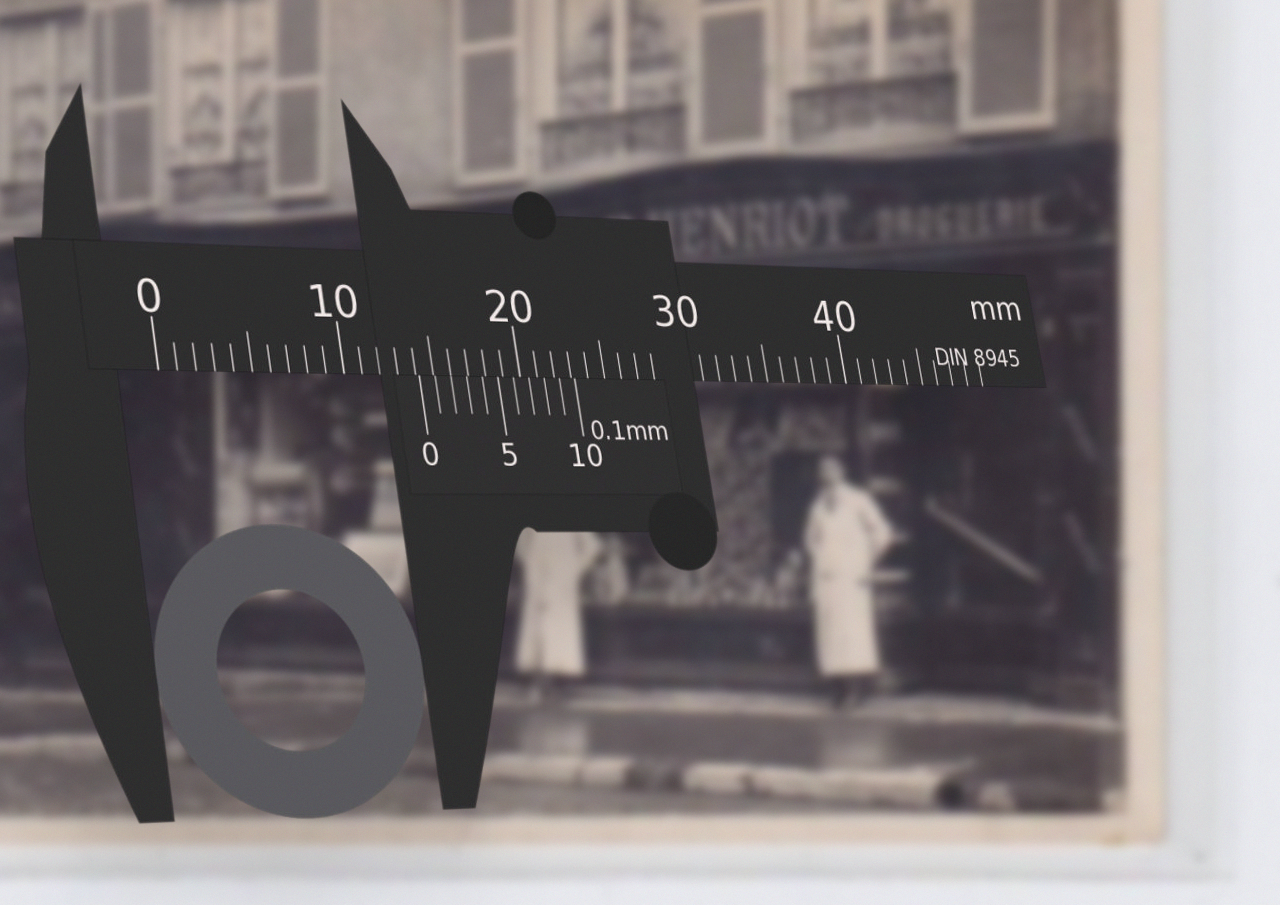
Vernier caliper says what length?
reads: 14.2 mm
